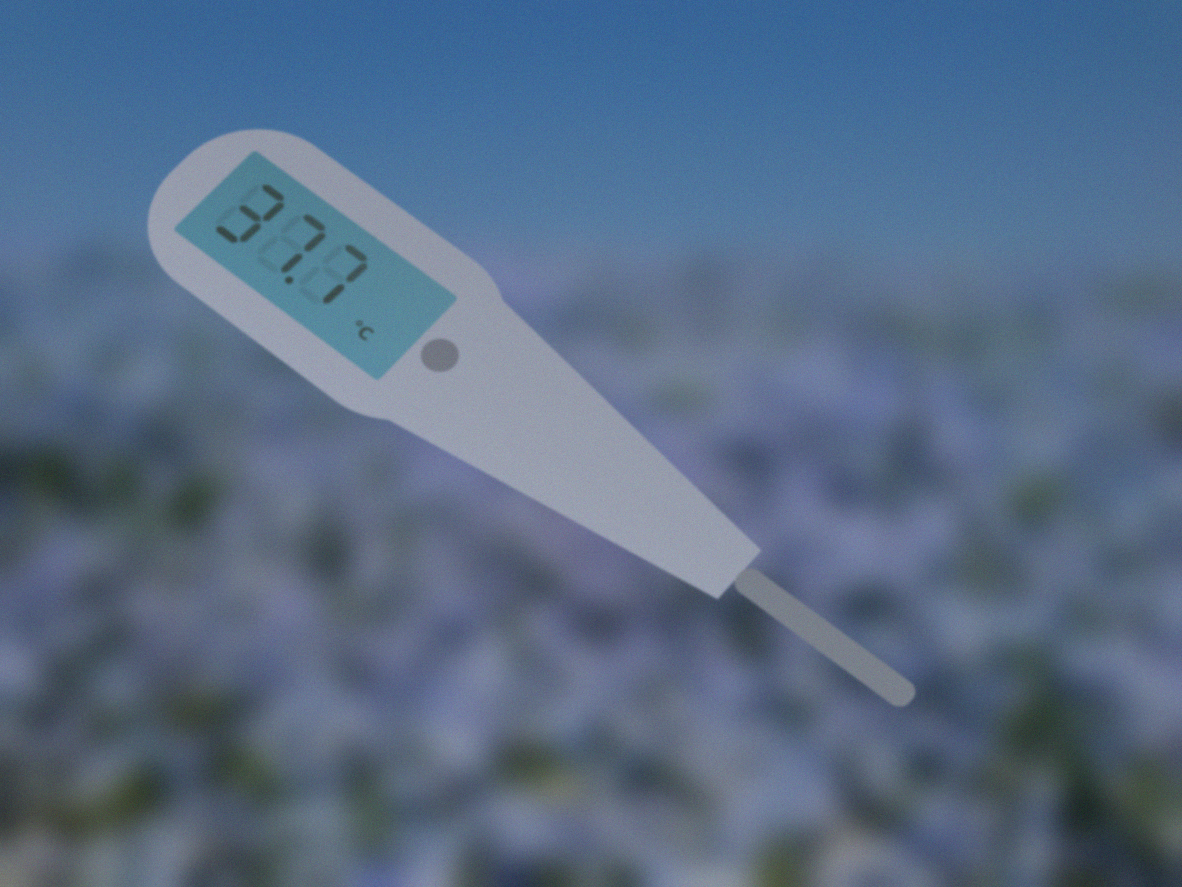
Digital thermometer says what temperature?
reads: 37.7 °C
